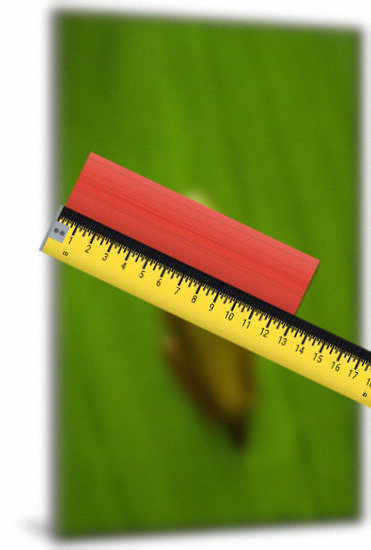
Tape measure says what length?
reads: 13 in
